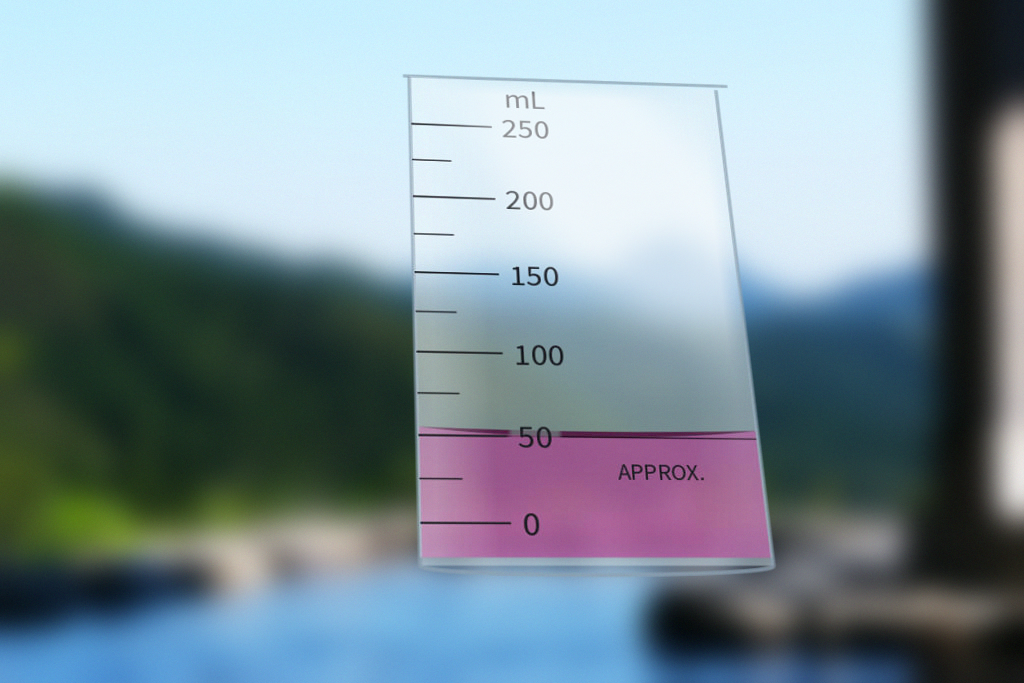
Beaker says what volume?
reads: 50 mL
